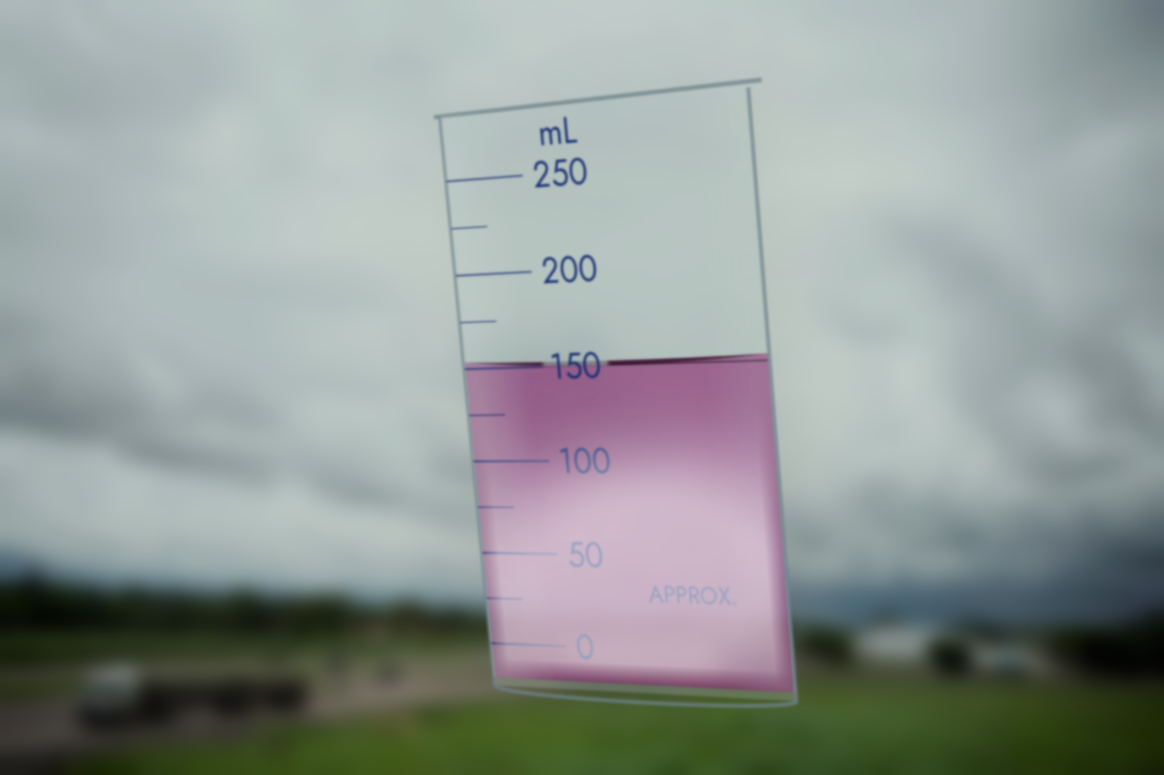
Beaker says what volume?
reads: 150 mL
